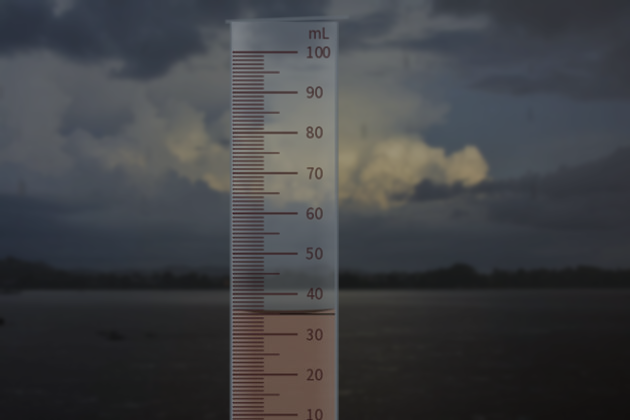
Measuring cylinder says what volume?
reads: 35 mL
